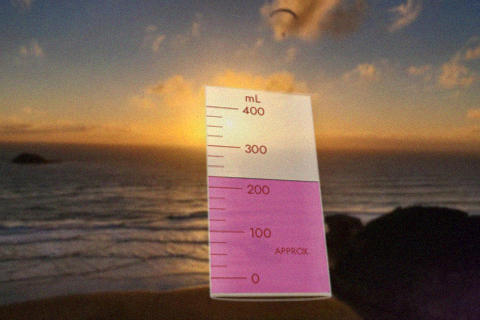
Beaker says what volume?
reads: 225 mL
